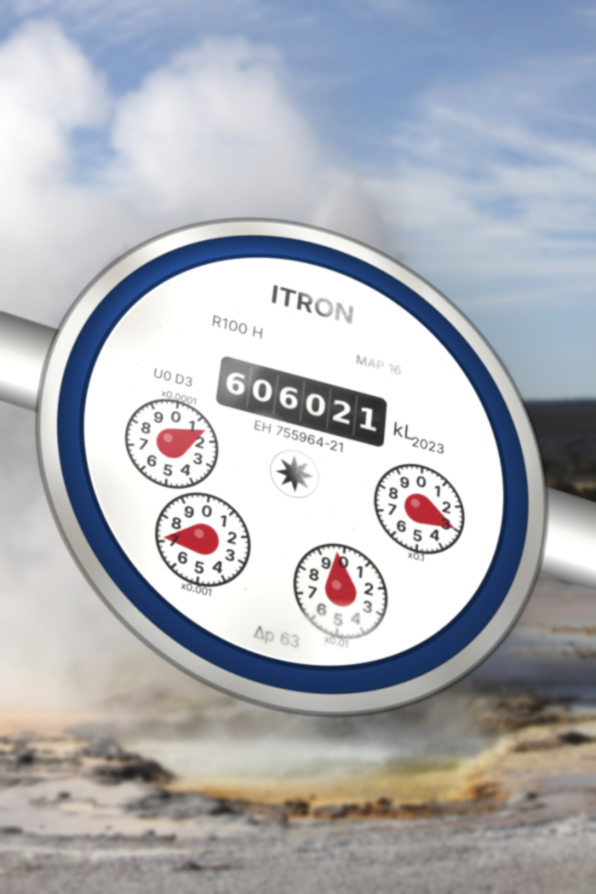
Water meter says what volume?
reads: 606021.2971 kL
